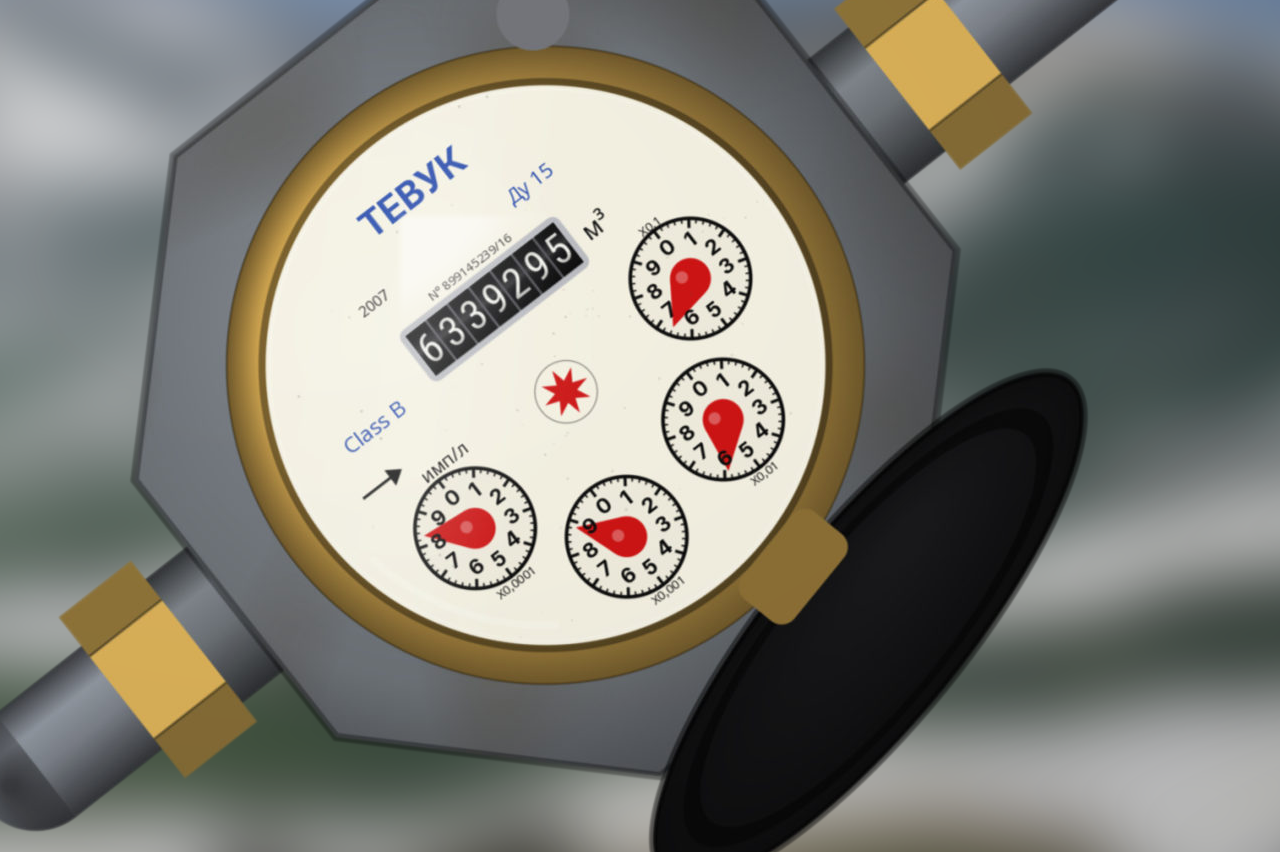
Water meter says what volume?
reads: 6339295.6588 m³
